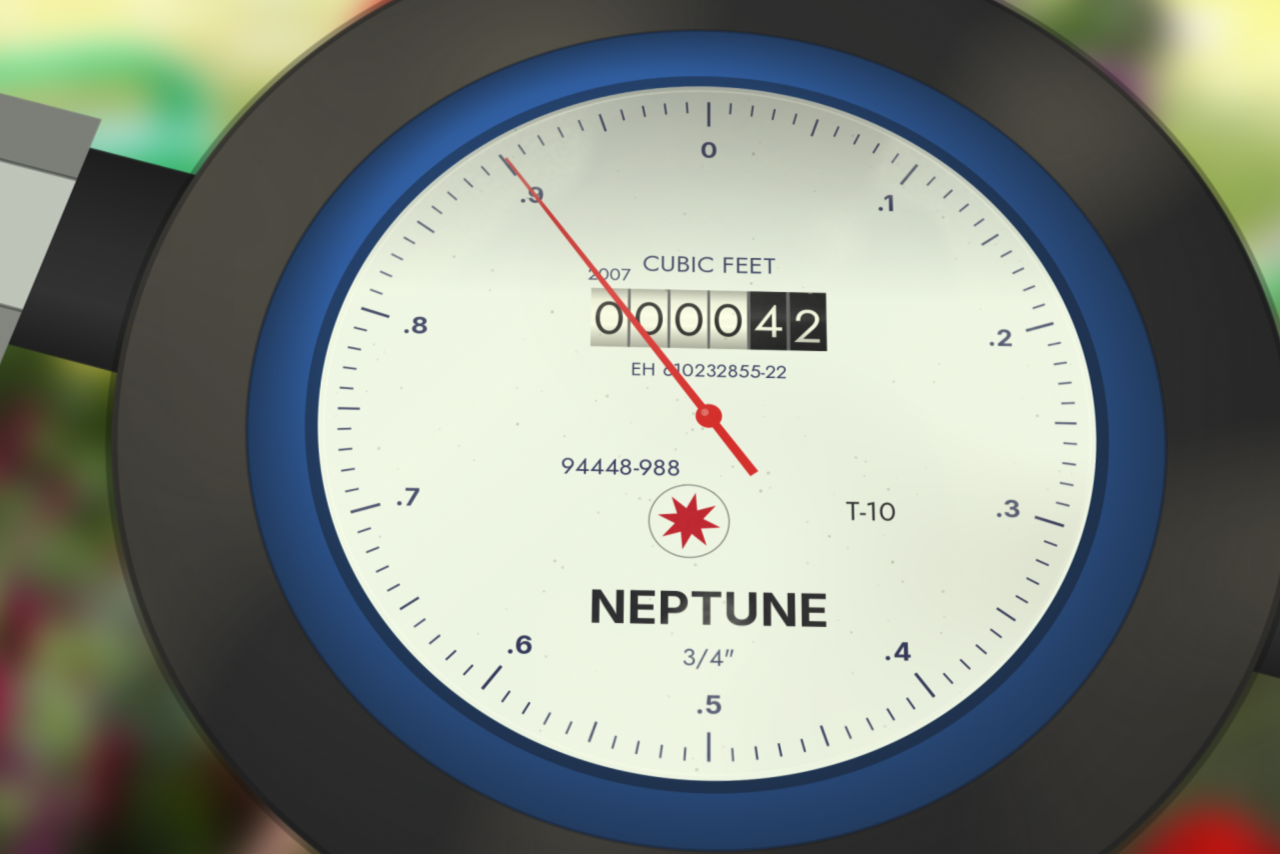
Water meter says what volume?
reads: 41.90 ft³
